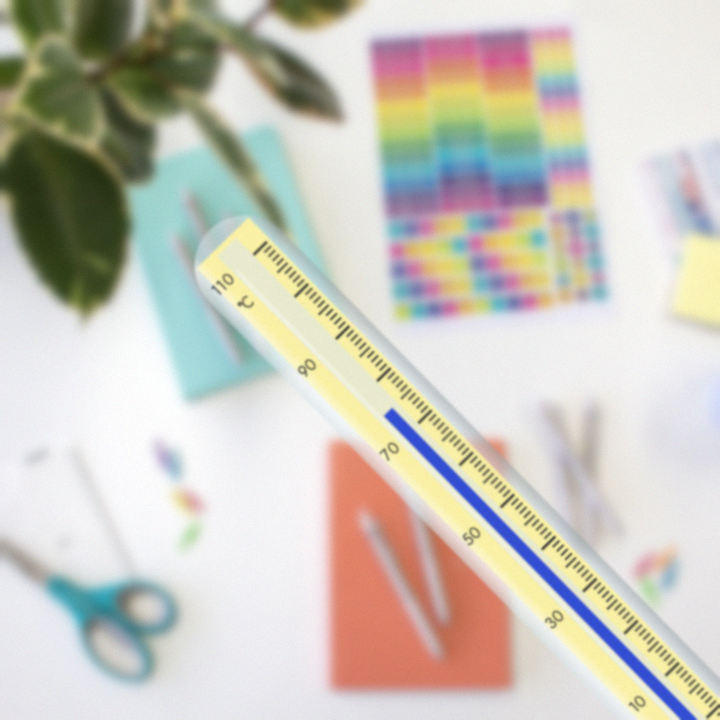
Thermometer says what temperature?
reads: 75 °C
